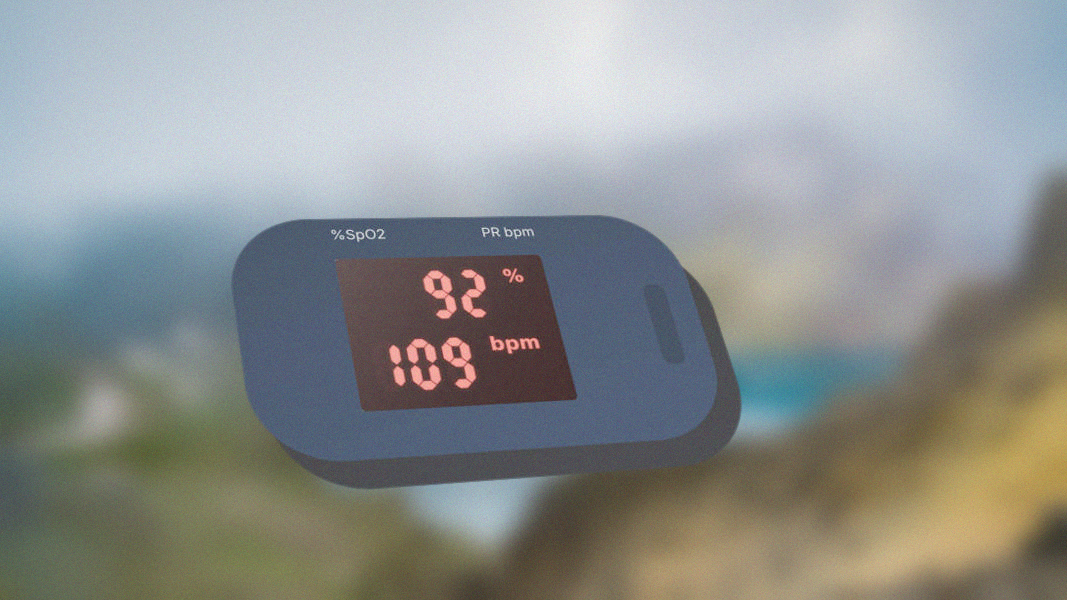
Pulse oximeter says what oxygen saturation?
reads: 92 %
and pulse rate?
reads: 109 bpm
